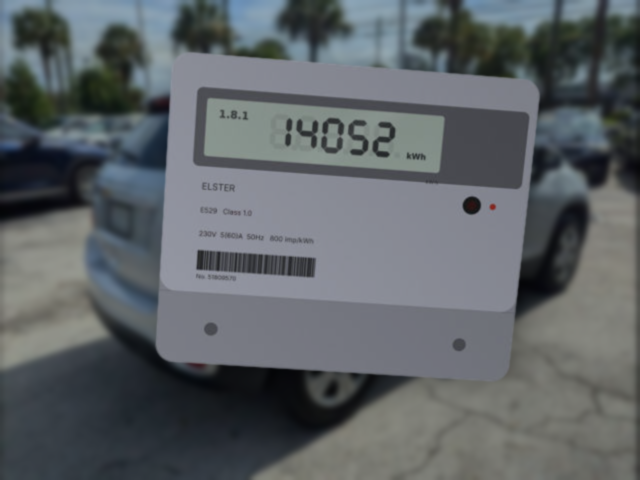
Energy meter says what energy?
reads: 14052 kWh
